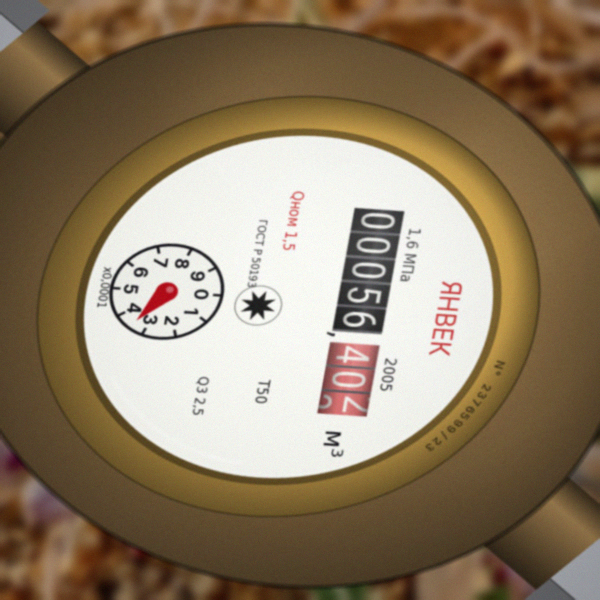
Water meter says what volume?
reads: 56.4023 m³
